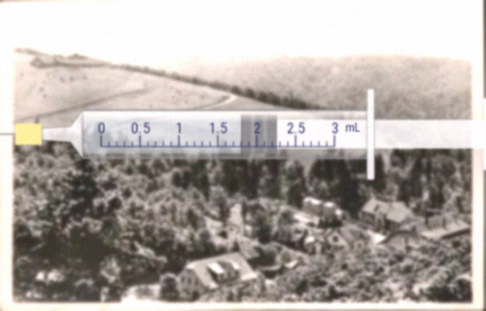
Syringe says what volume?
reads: 1.8 mL
